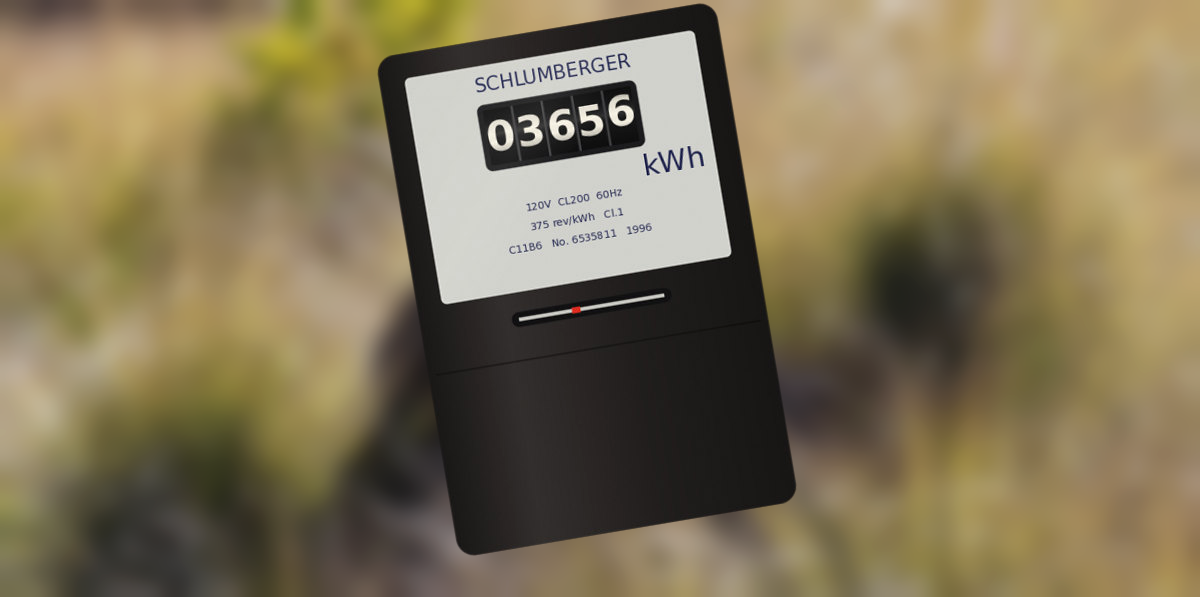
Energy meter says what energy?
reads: 3656 kWh
